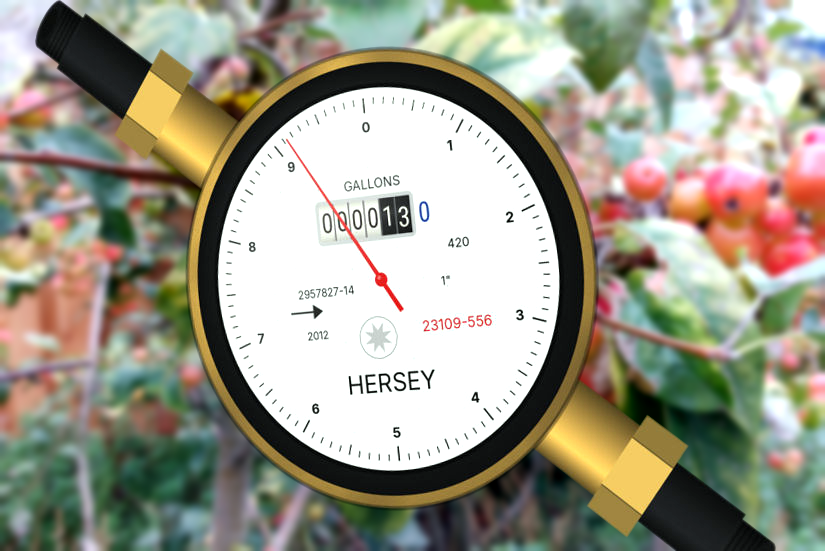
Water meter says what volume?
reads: 129.1 gal
